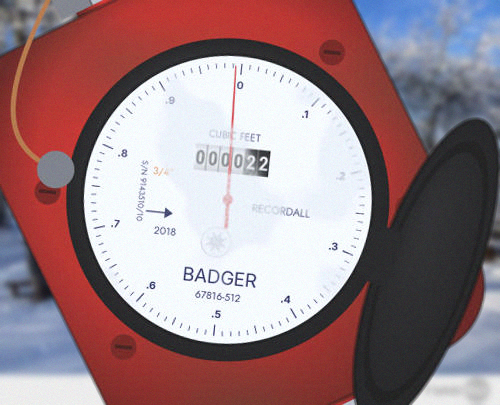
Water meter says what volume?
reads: 21.99 ft³
